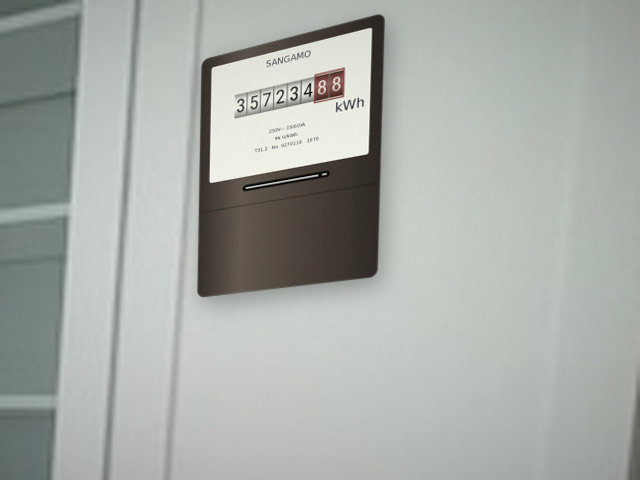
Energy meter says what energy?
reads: 357234.88 kWh
